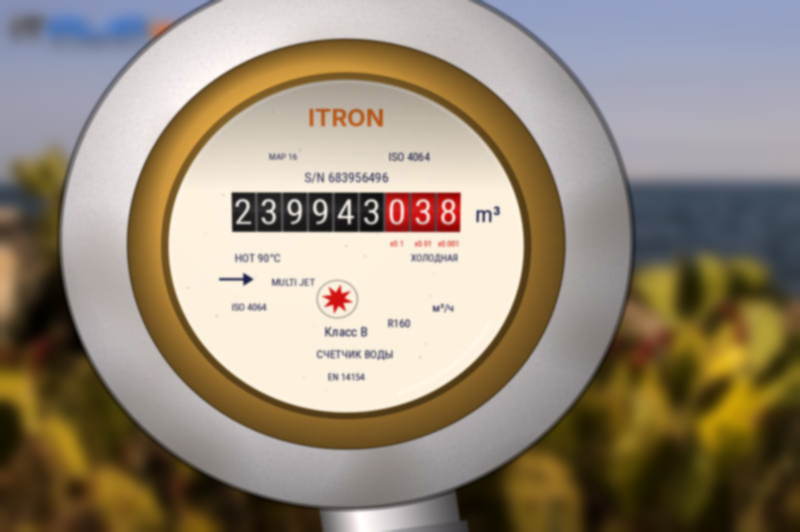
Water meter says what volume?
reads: 239943.038 m³
